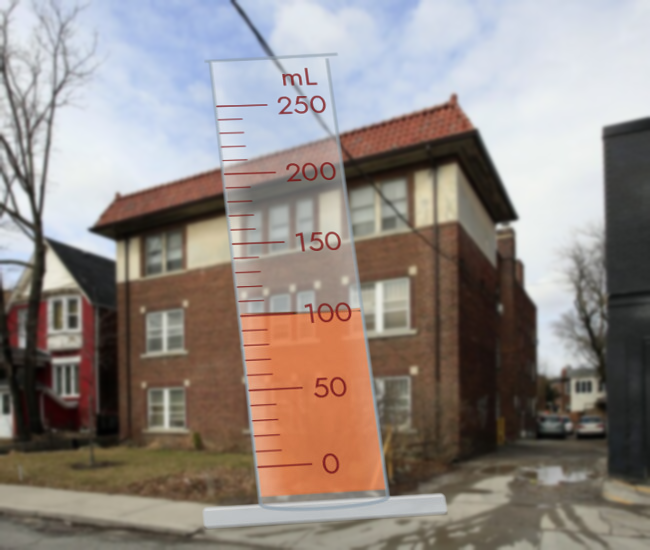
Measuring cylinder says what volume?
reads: 100 mL
